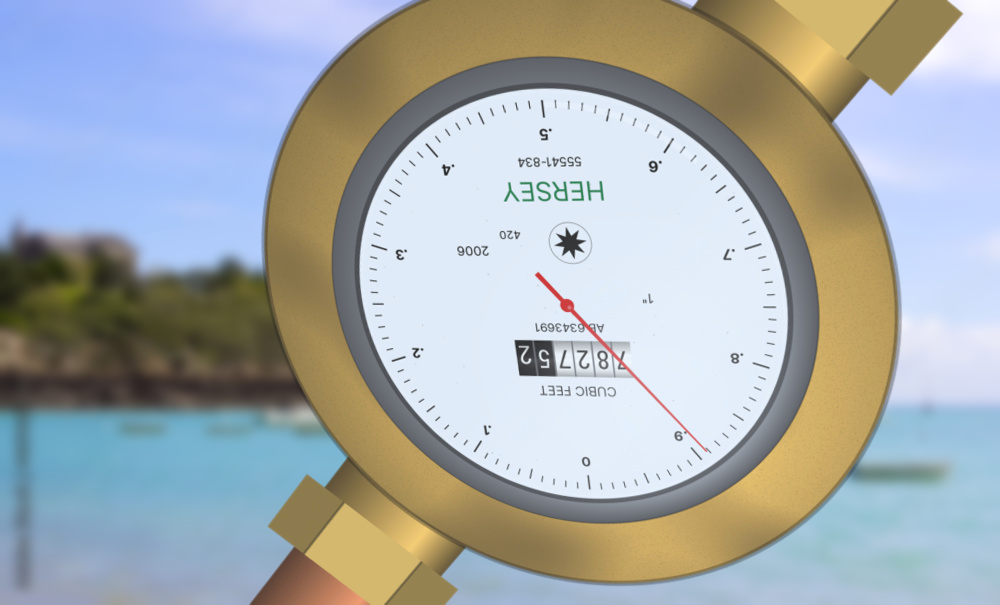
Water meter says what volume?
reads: 782751.89 ft³
